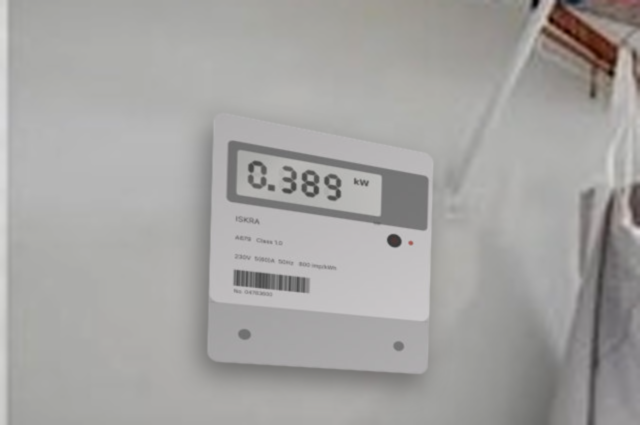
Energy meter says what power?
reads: 0.389 kW
